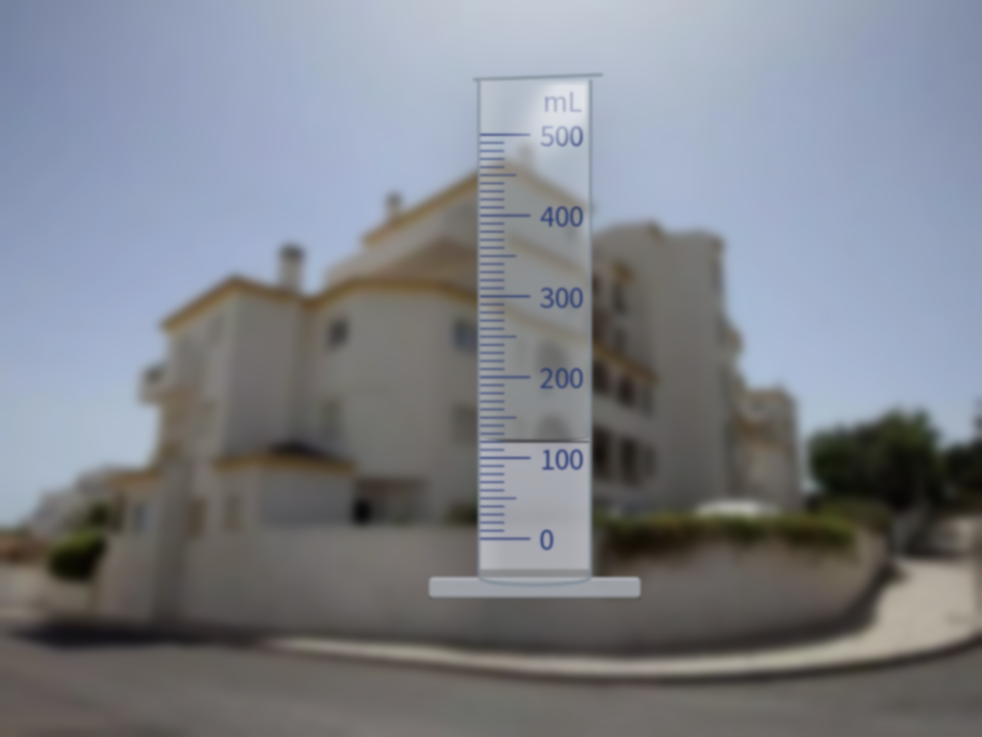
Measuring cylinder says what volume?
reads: 120 mL
